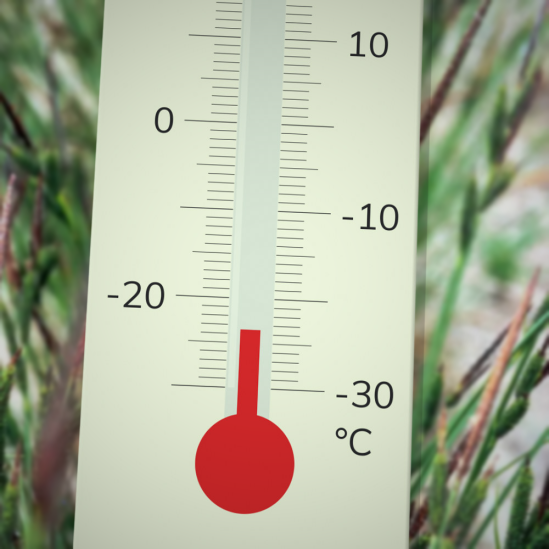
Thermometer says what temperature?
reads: -23.5 °C
